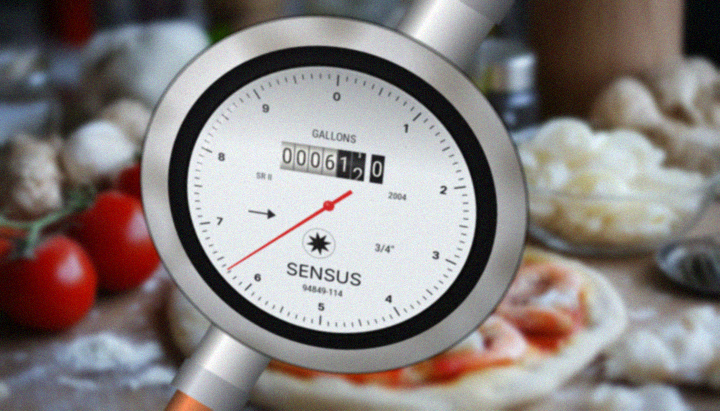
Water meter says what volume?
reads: 6116.3 gal
